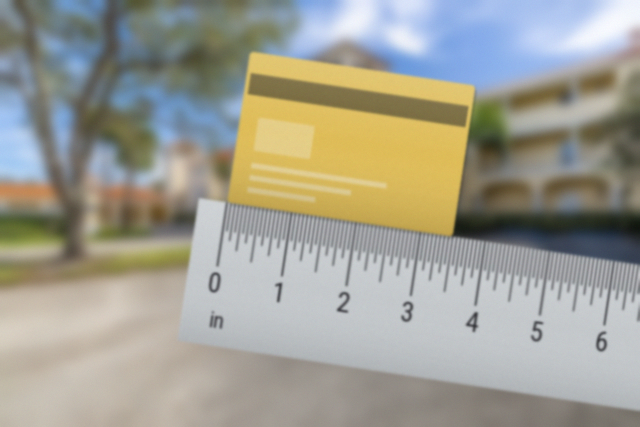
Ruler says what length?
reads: 3.5 in
